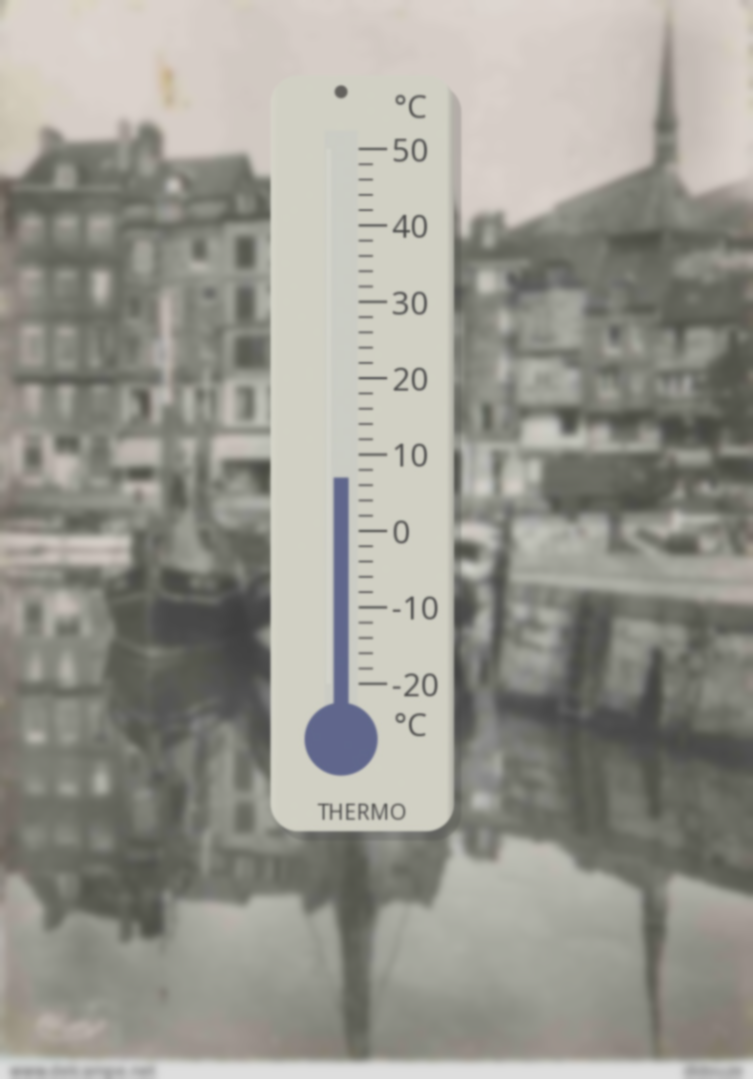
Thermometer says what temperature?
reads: 7 °C
